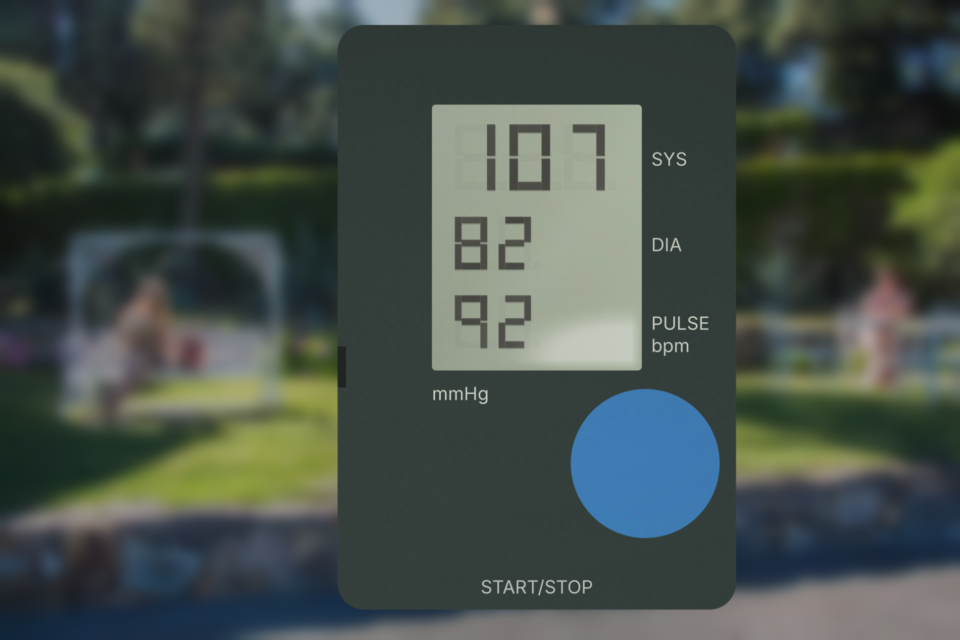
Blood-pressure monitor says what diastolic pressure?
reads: 82 mmHg
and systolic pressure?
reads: 107 mmHg
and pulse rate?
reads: 92 bpm
